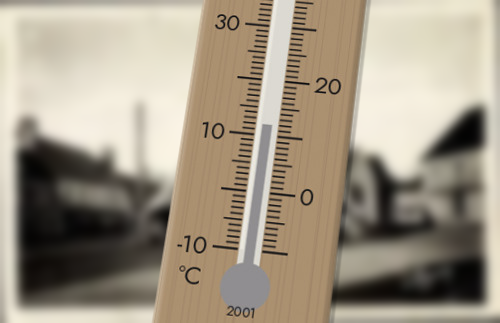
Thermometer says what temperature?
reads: 12 °C
